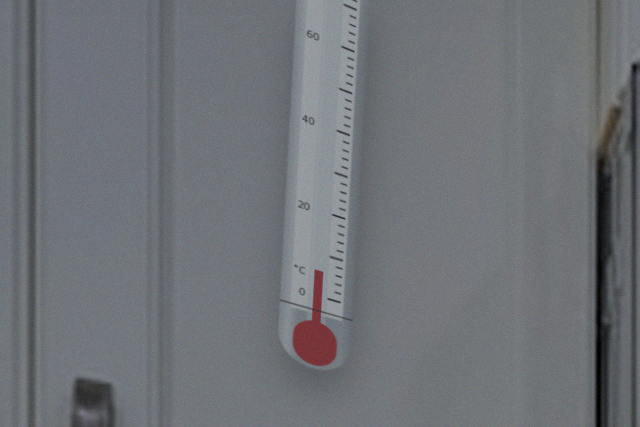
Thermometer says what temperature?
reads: 6 °C
